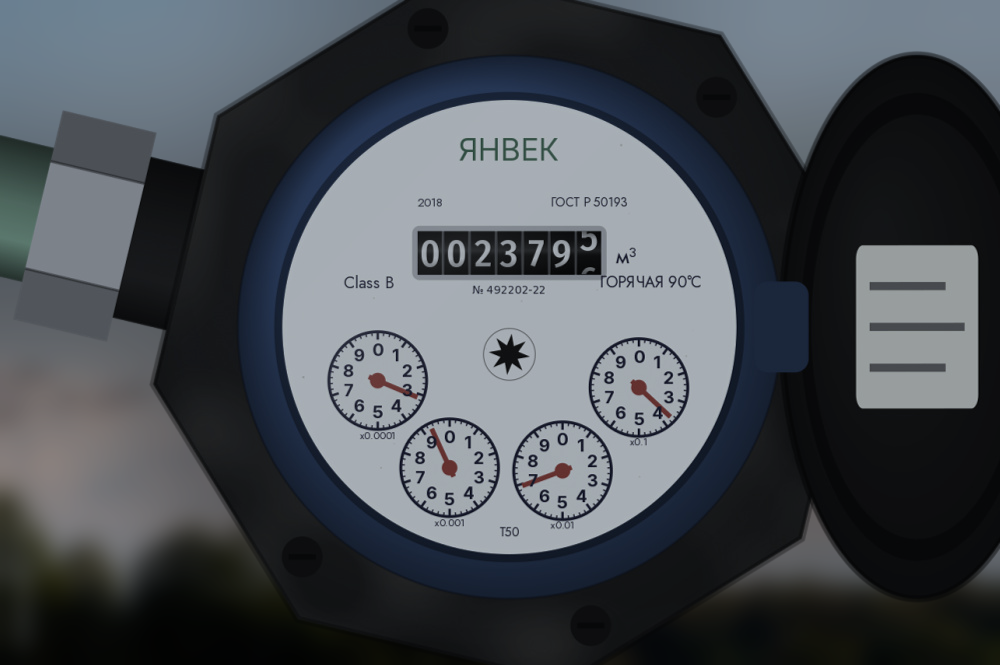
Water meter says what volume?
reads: 23795.3693 m³
